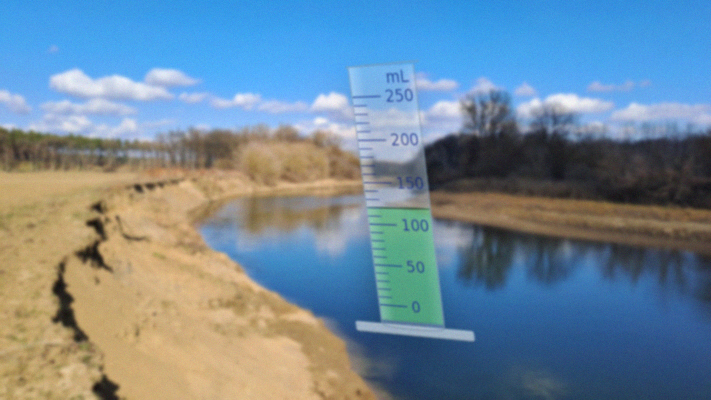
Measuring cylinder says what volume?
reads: 120 mL
